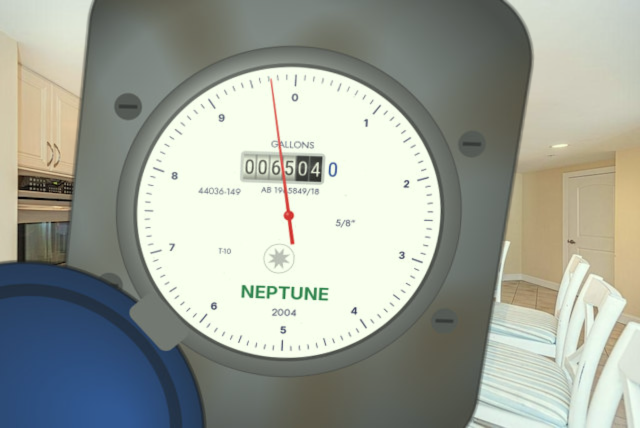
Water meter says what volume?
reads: 65039.7 gal
